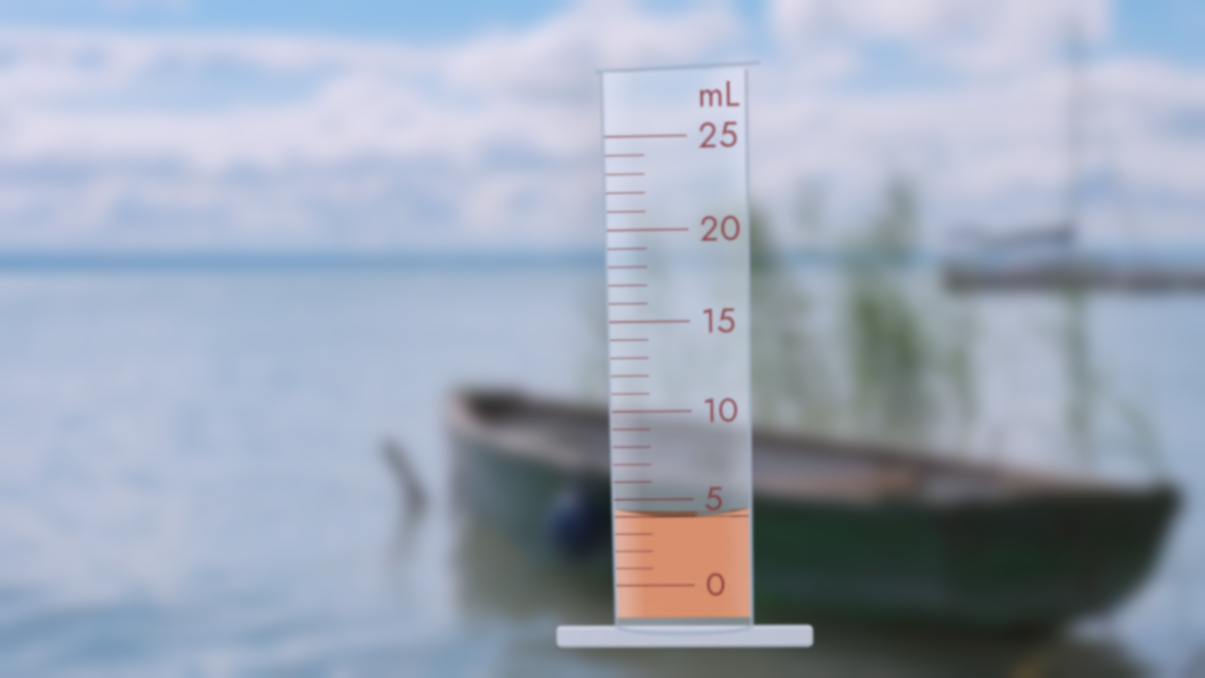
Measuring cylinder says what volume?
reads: 4 mL
